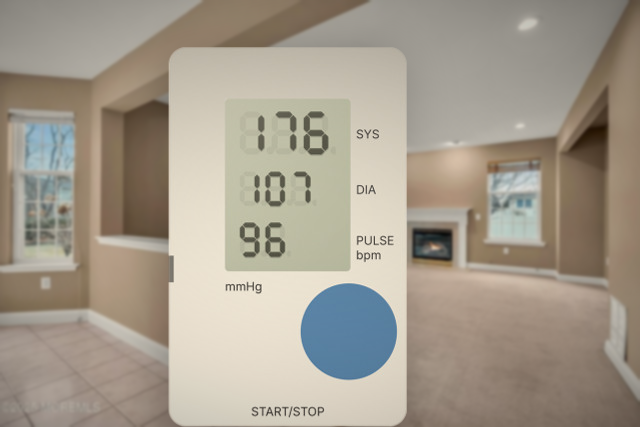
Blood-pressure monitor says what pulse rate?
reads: 96 bpm
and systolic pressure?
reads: 176 mmHg
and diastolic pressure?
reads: 107 mmHg
